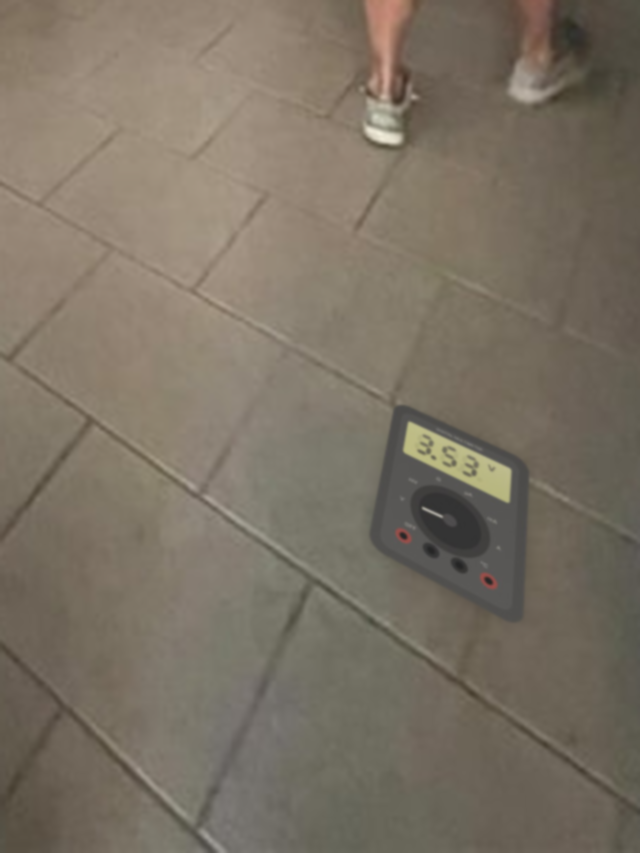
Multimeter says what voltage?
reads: 3.53 V
